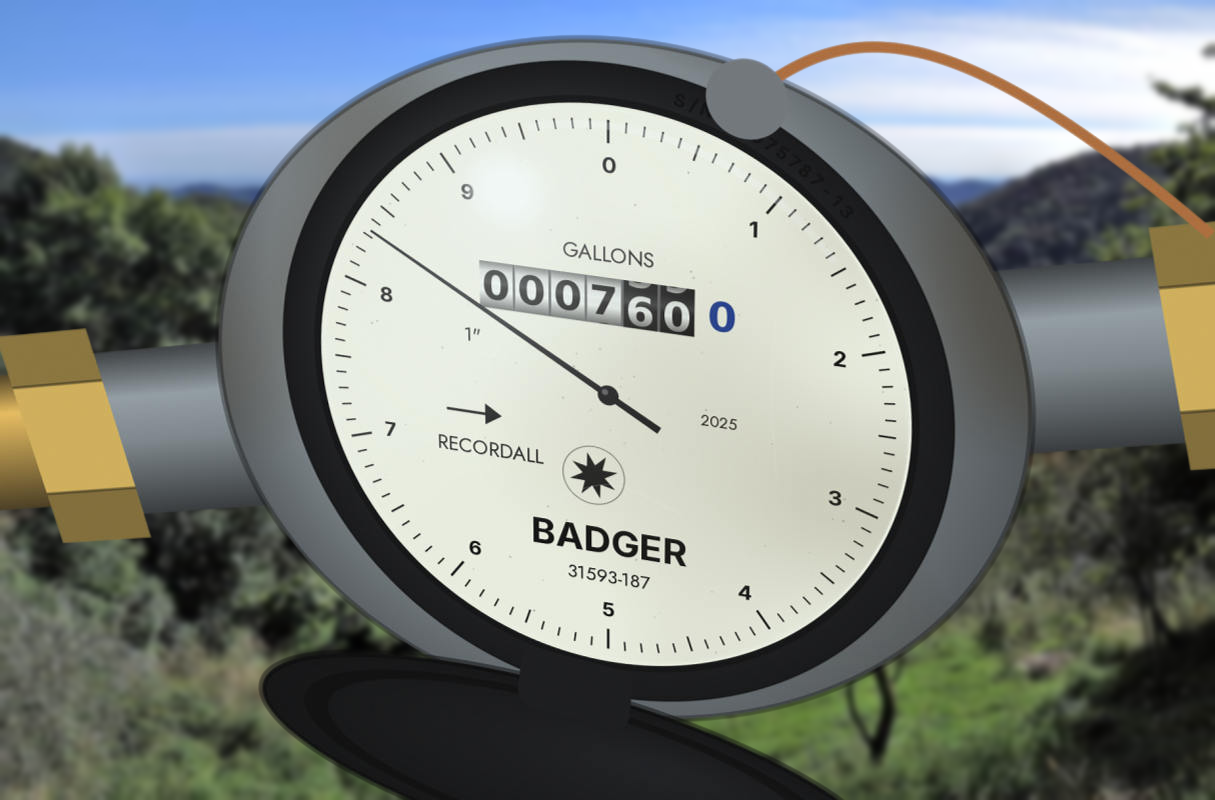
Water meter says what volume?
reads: 7598.3 gal
